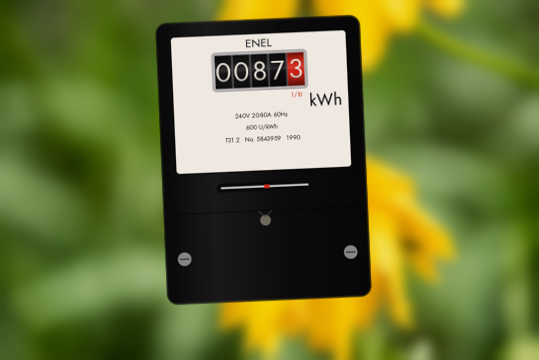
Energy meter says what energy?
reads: 87.3 kWh
